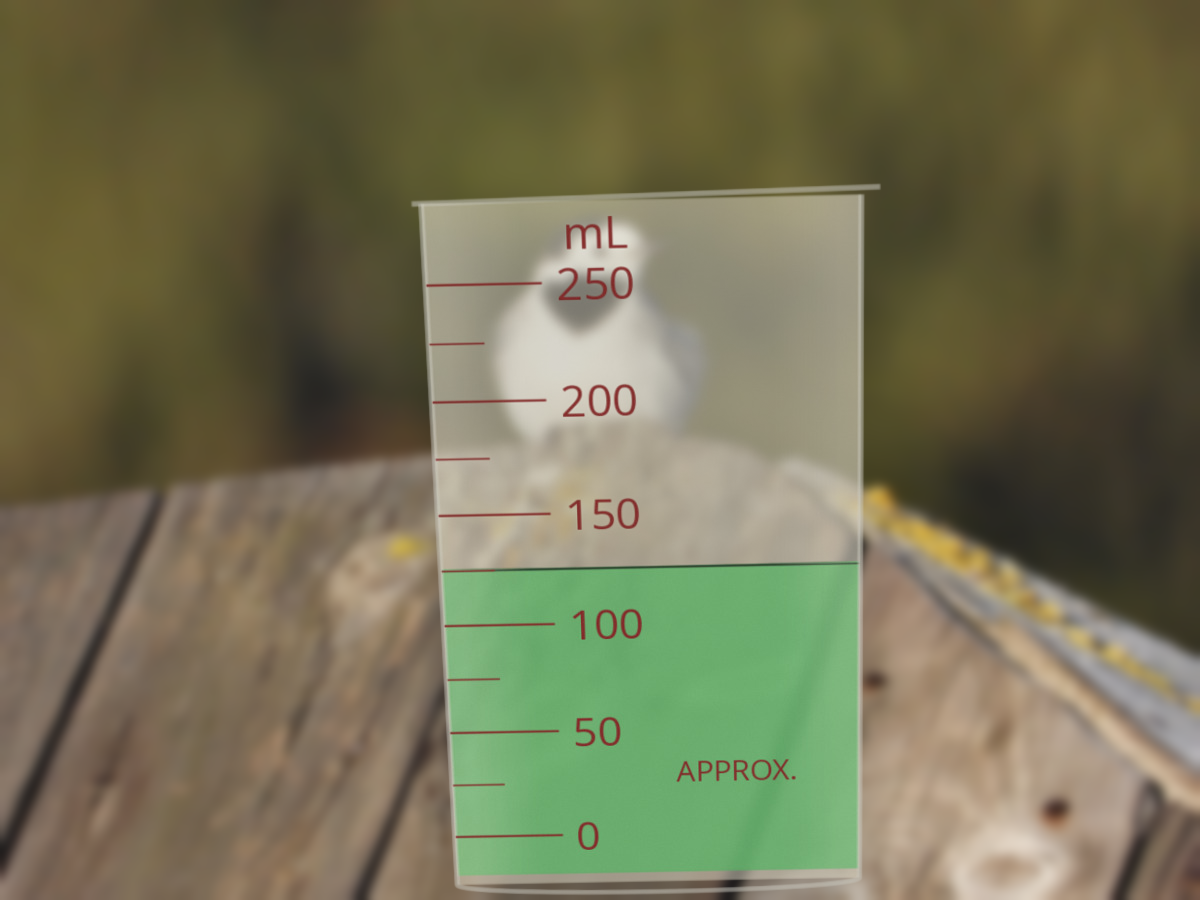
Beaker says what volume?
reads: 125 mL
